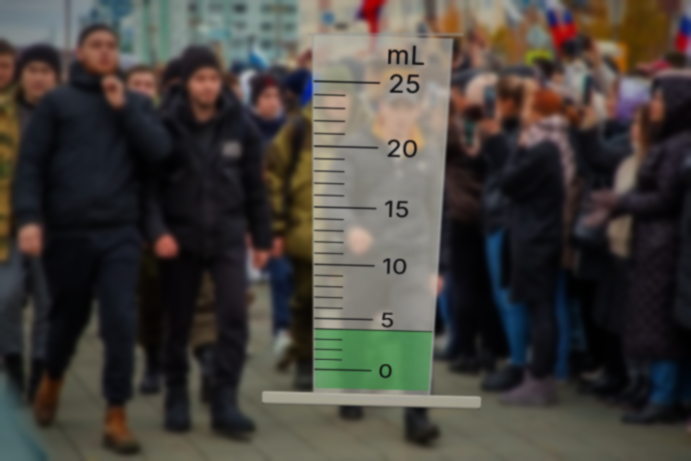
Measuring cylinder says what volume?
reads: 4 mL
